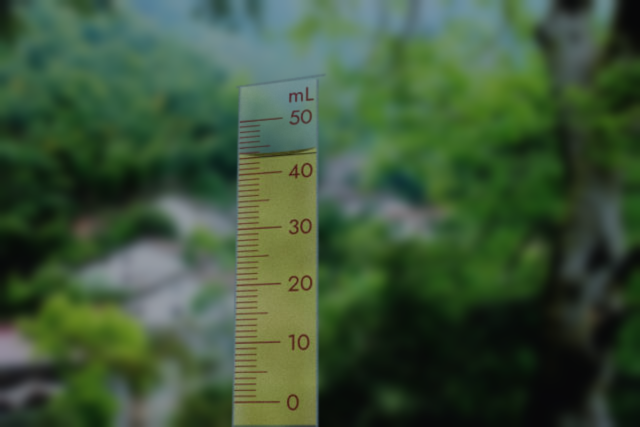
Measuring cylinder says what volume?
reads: 43 mL
